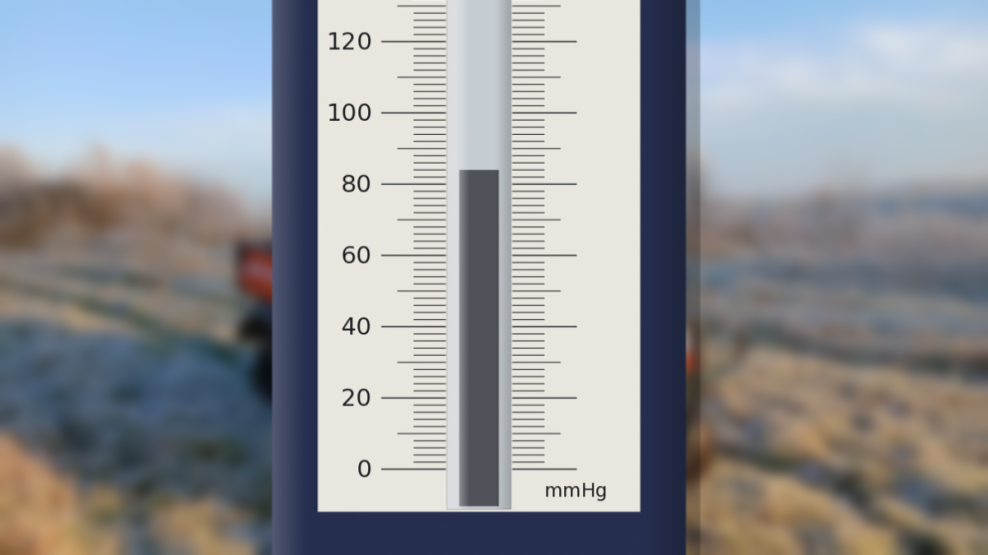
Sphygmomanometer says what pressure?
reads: 84 mmHg
